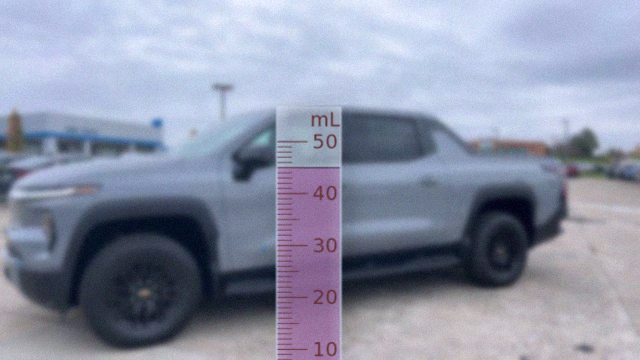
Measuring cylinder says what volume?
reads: 45 mL
